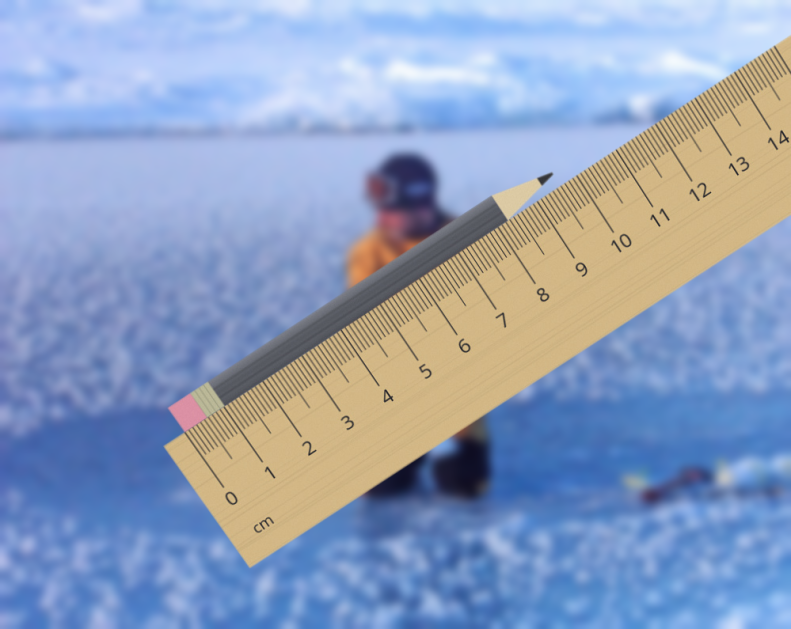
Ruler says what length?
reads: 9.6 cm
